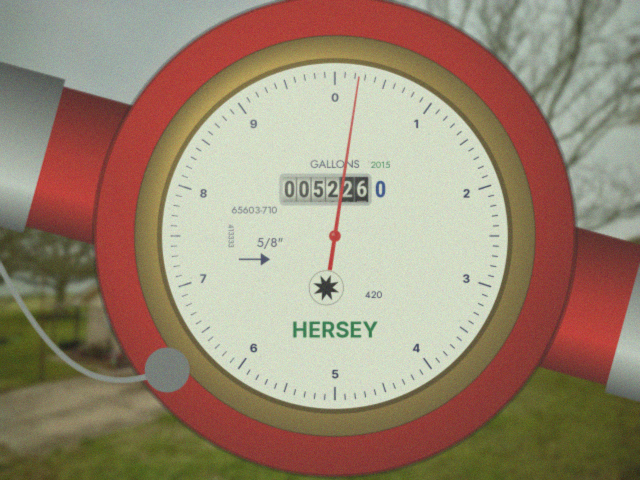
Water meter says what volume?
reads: 52260.2 gal
